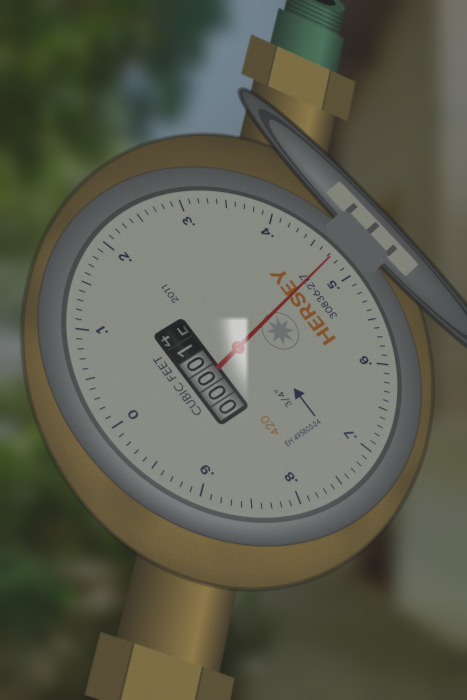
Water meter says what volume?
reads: 14.47 ft³
